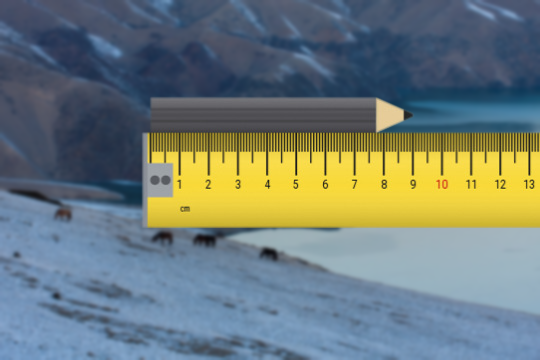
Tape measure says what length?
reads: 9 cm
